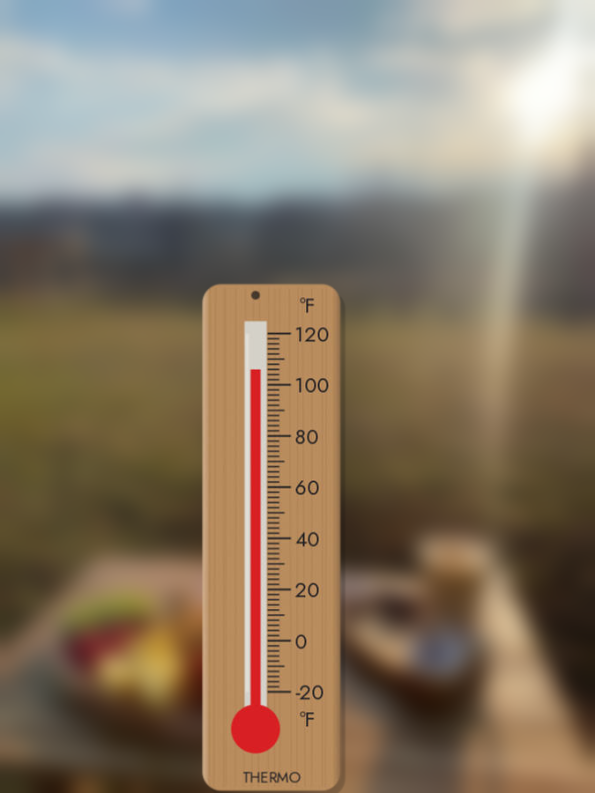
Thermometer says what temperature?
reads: 106 °F
